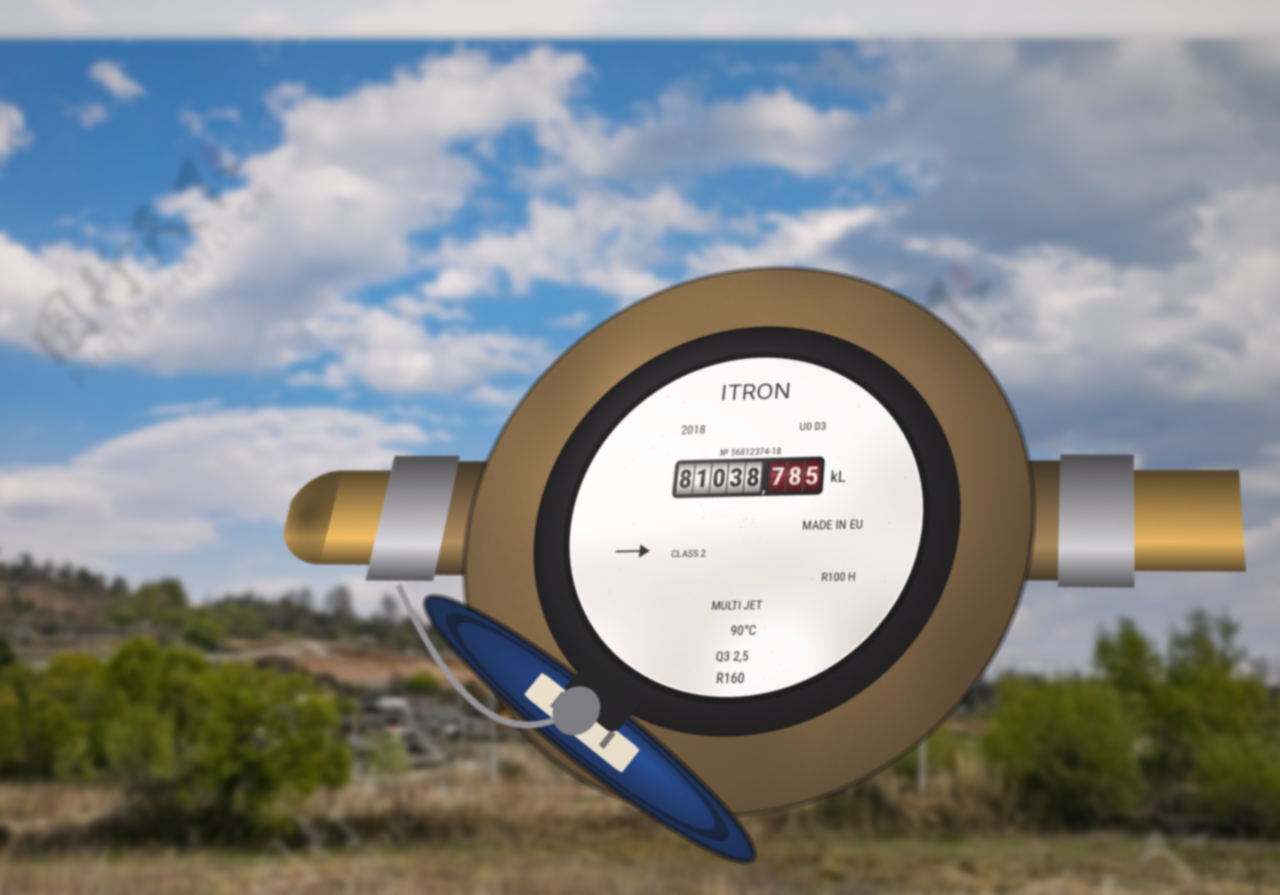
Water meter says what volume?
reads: 81038.785 kL
